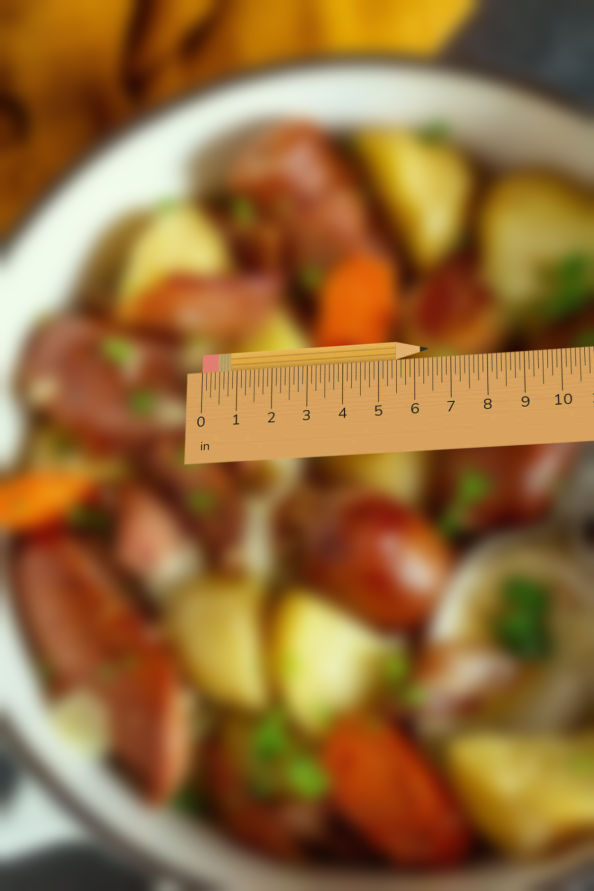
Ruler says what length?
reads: 6.375 in
